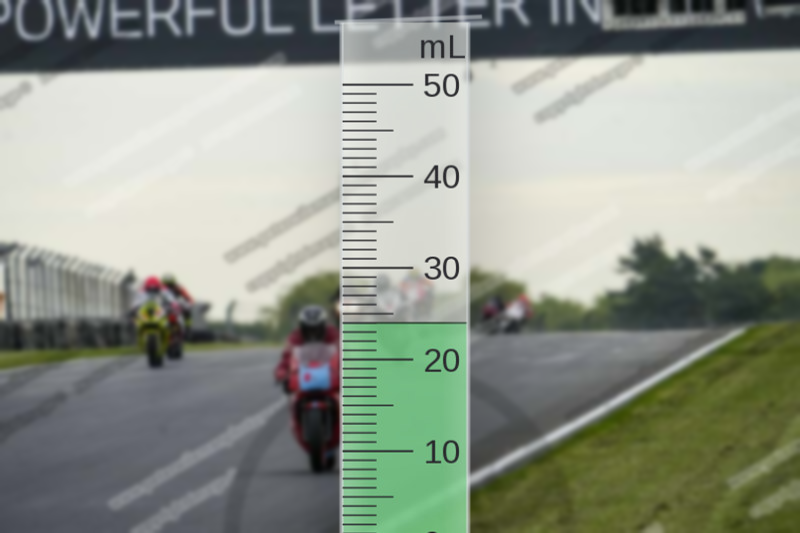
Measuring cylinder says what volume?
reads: 24 mL
